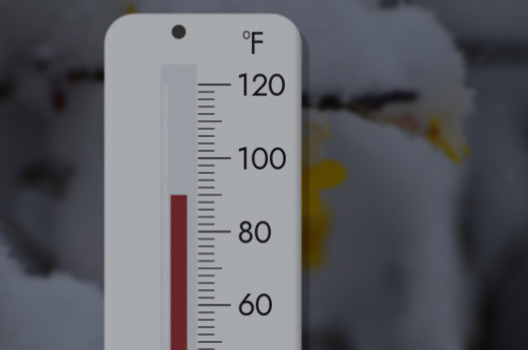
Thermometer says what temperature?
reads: 90 °F
